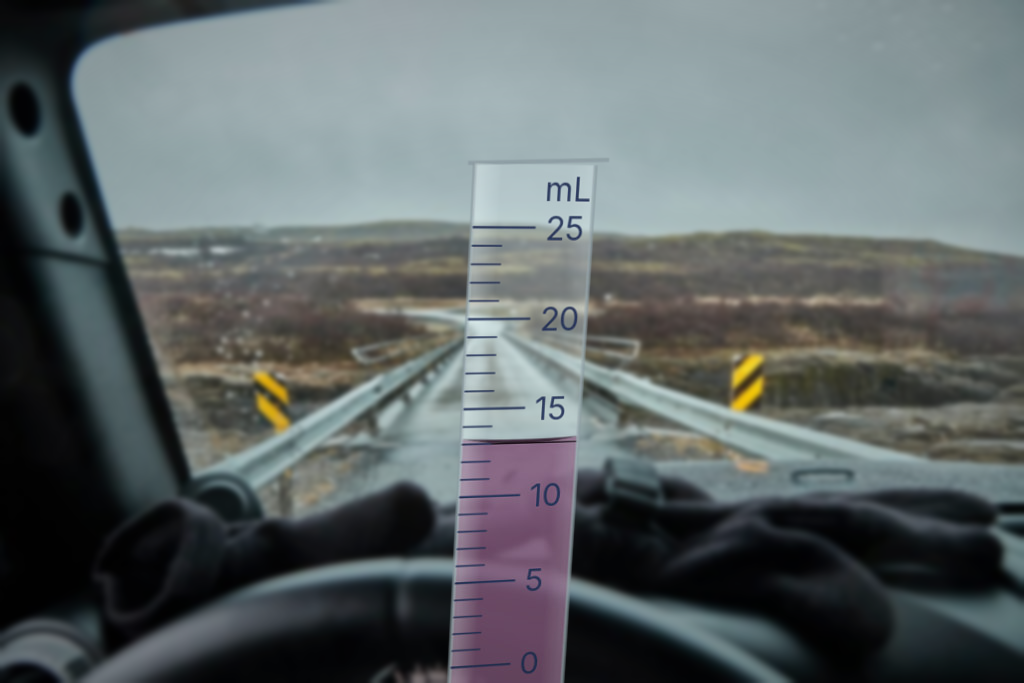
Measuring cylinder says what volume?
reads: 13 mL
